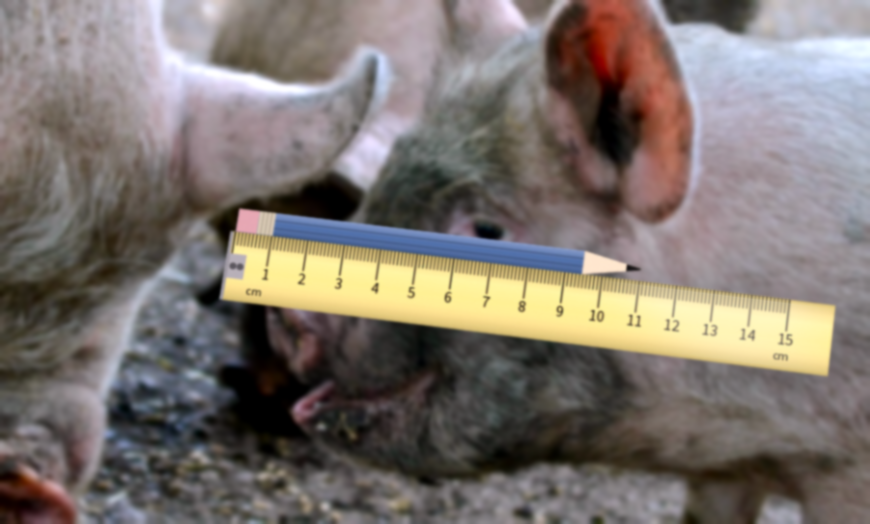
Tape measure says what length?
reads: 11 cm
